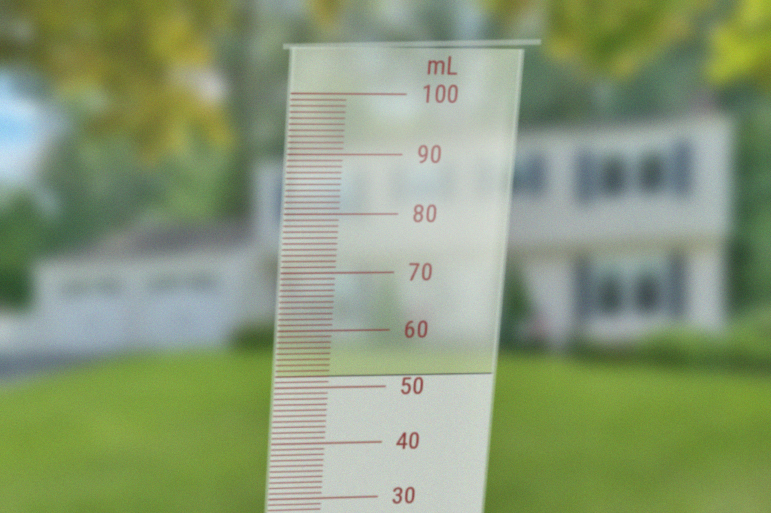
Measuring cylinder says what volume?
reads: 52 mL
